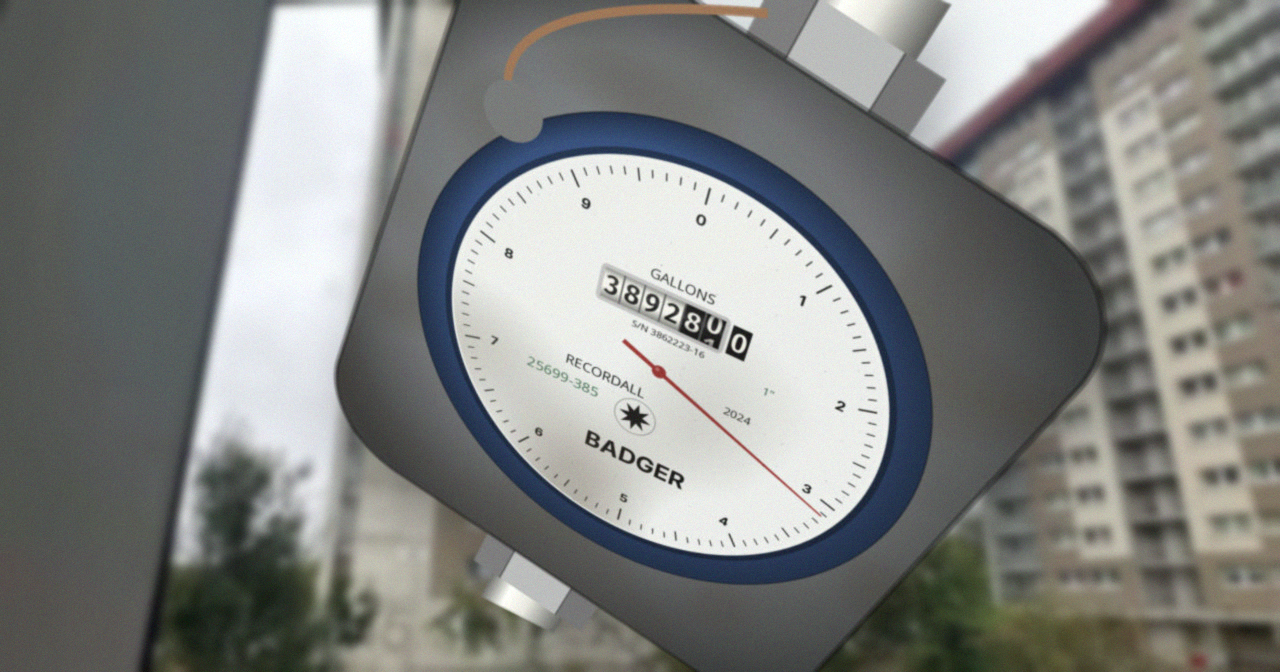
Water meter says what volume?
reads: 3892803.1 gal
